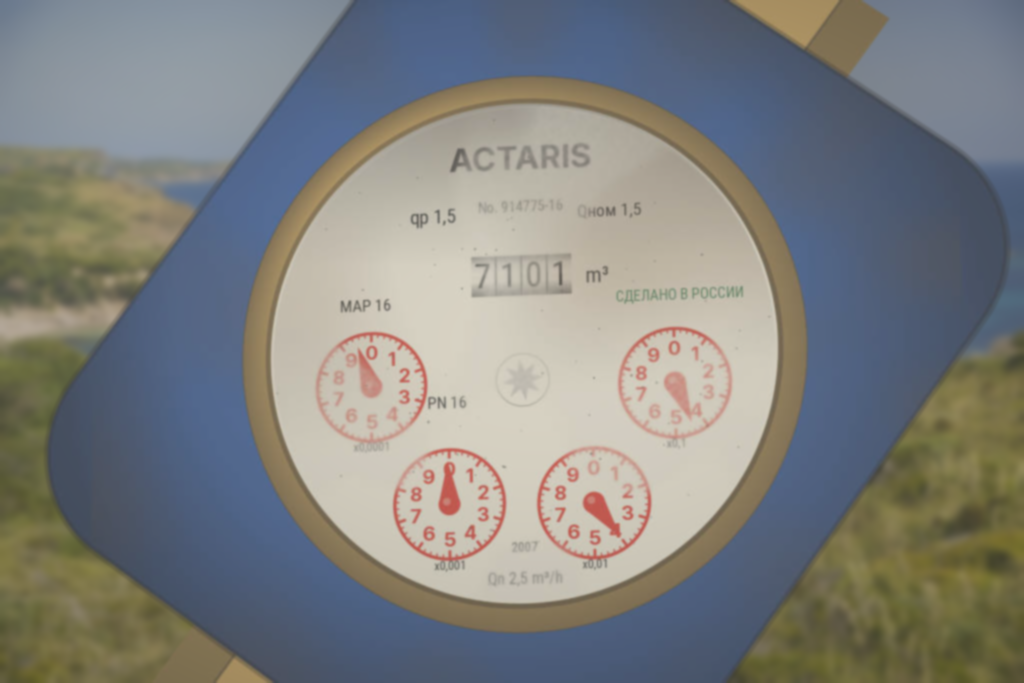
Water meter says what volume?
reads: 7101.4399 m³
